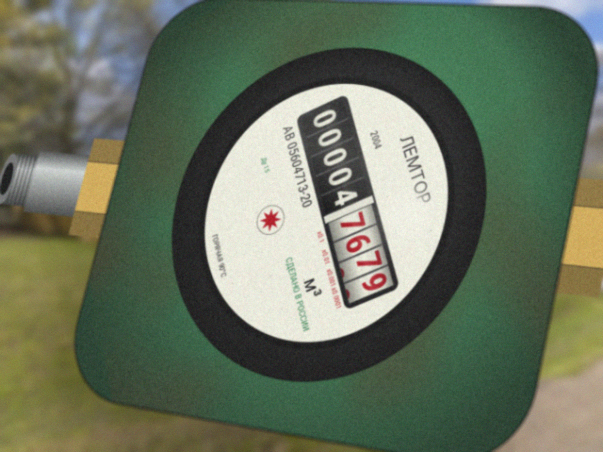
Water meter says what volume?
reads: 4.7679 m³
